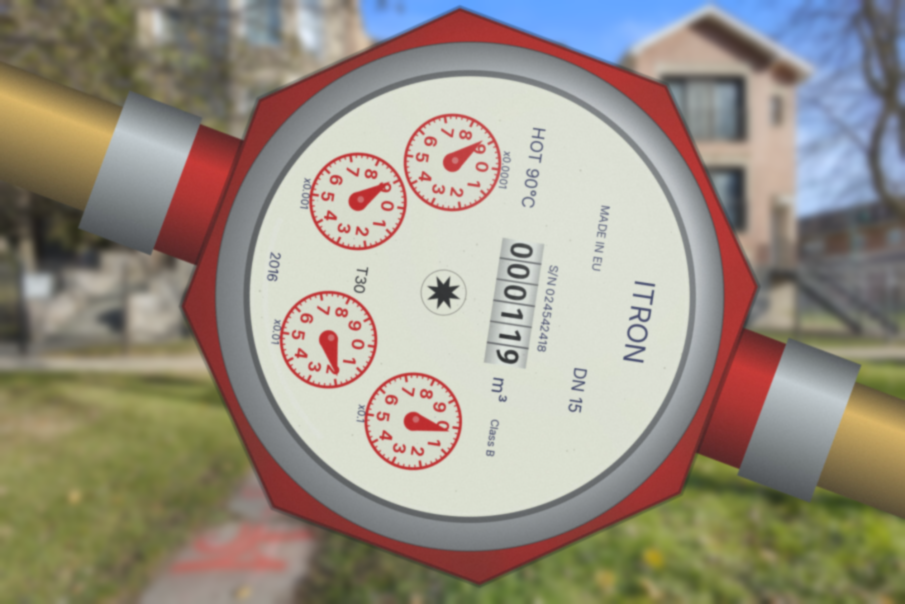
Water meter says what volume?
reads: 119.0188 m³
